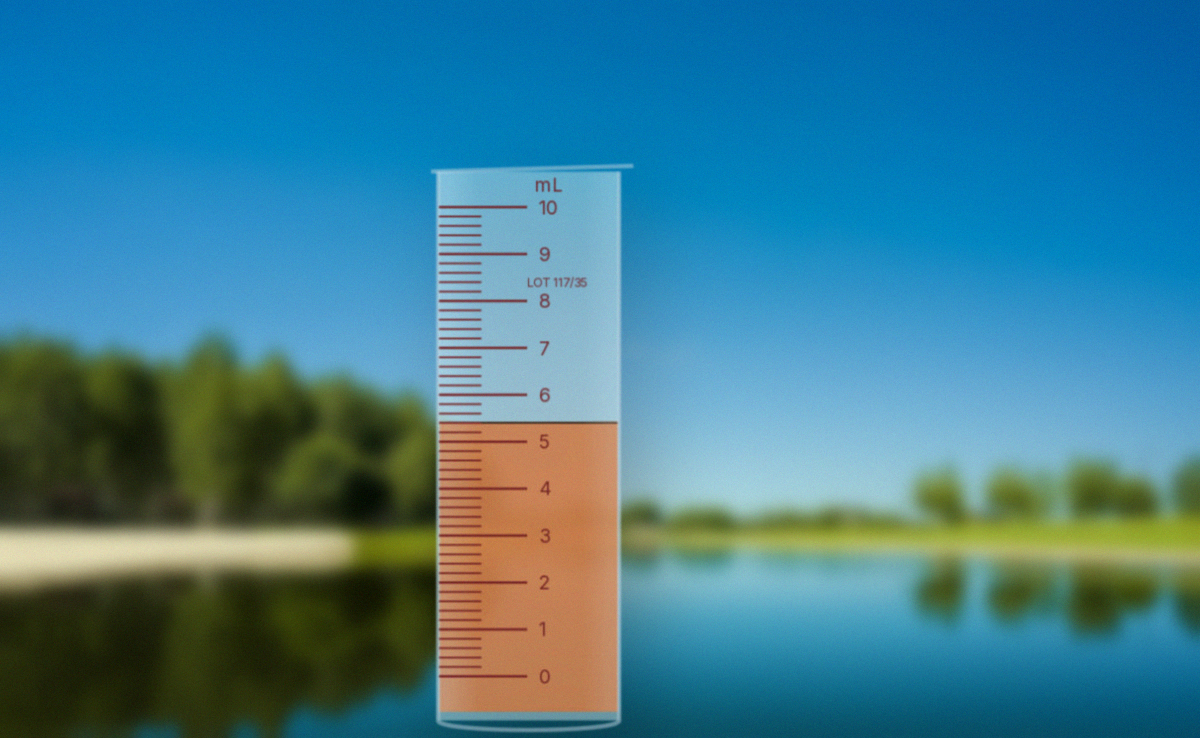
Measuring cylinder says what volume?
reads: 5.4 mL
